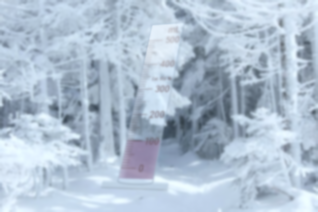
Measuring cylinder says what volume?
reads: 100 mL
